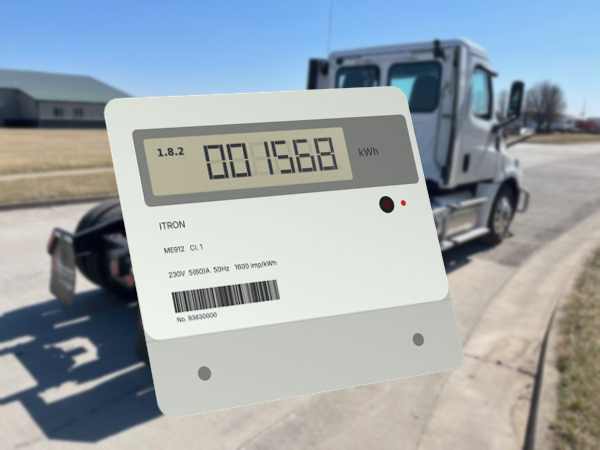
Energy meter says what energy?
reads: 1568 kWh
